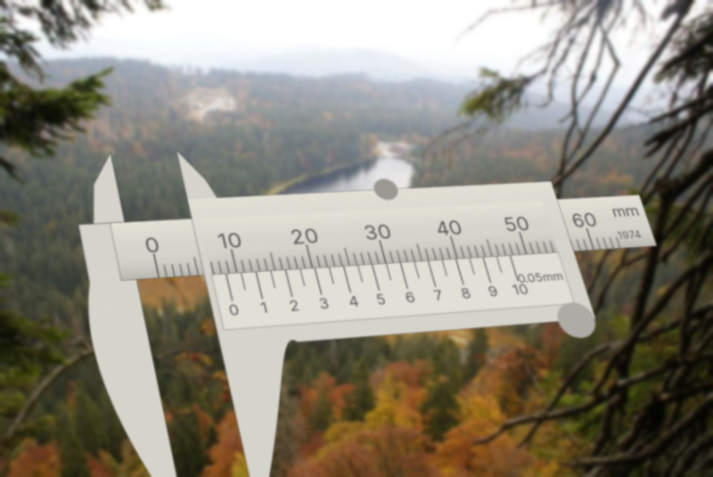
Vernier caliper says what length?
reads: 8.6 mm
